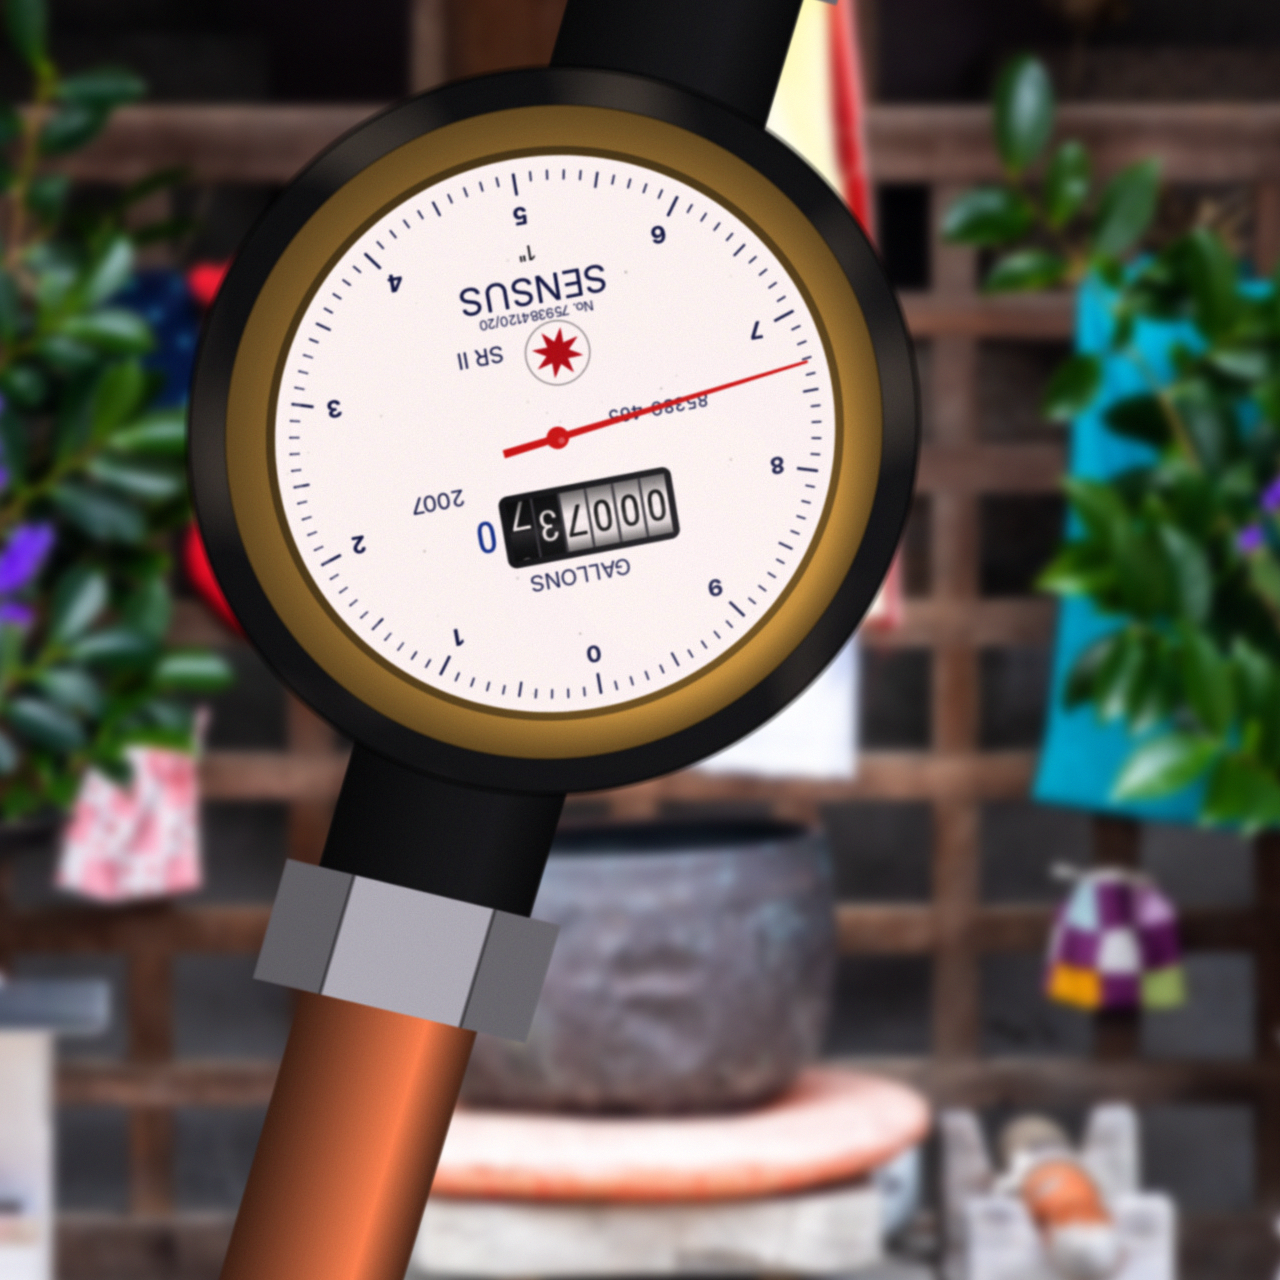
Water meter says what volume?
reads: 7367.3 gal
